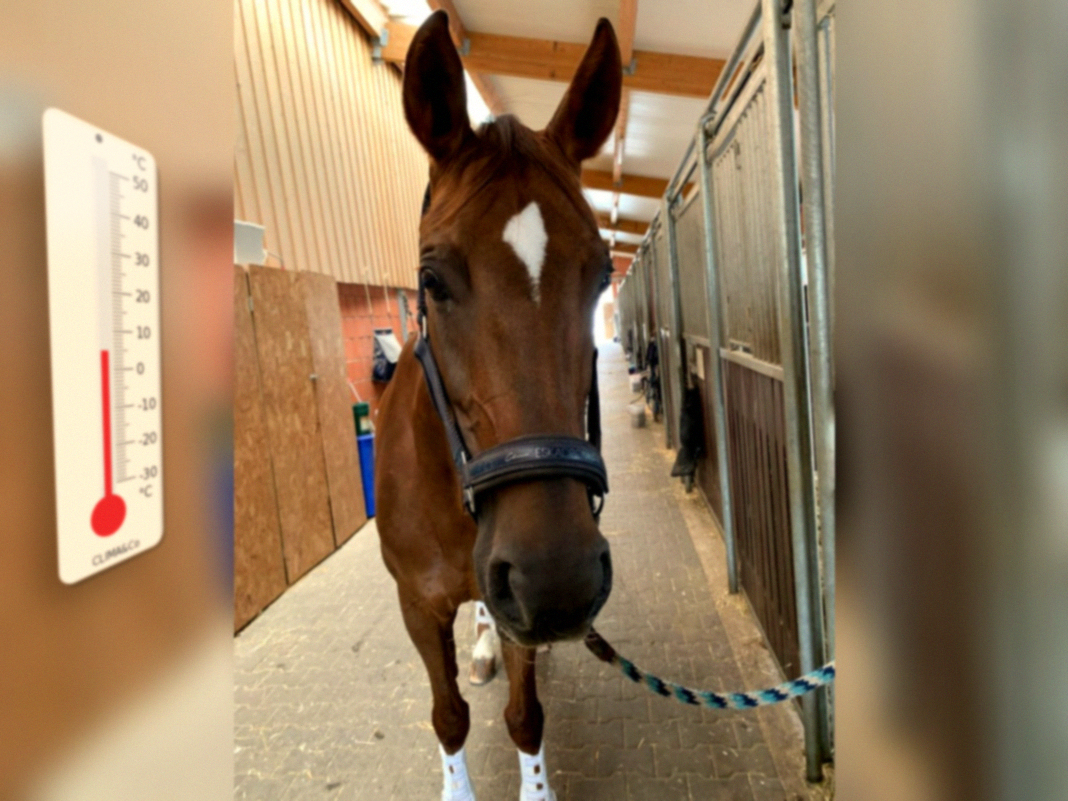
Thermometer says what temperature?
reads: 5 °C
